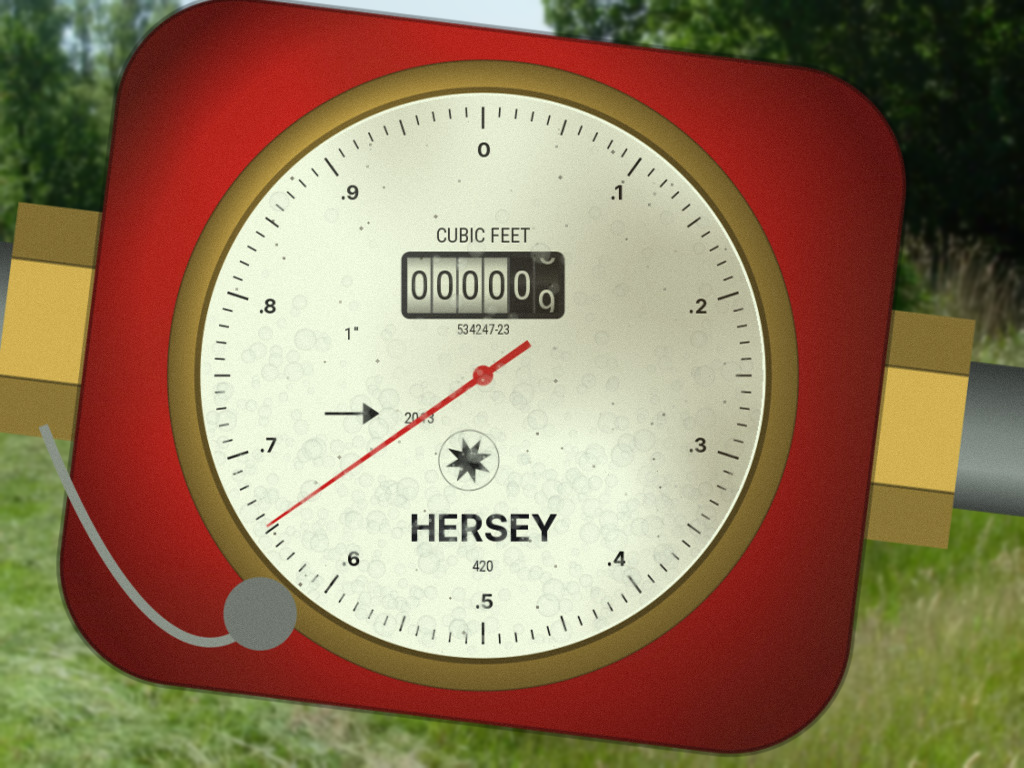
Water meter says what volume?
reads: 8.65 ft³
